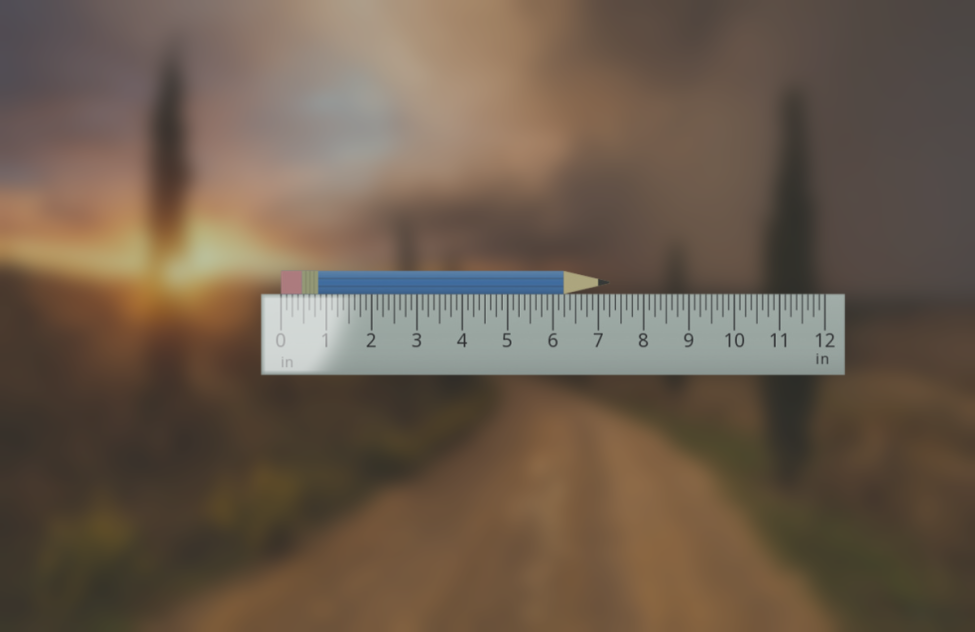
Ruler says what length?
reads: 7.25 in
